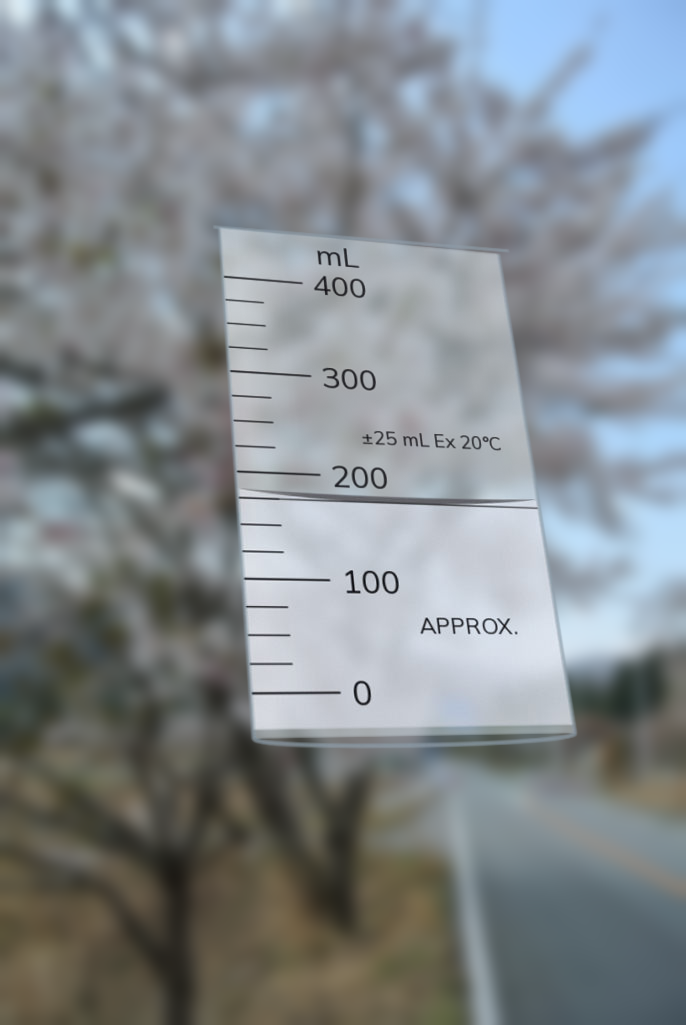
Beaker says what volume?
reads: 175 mL
